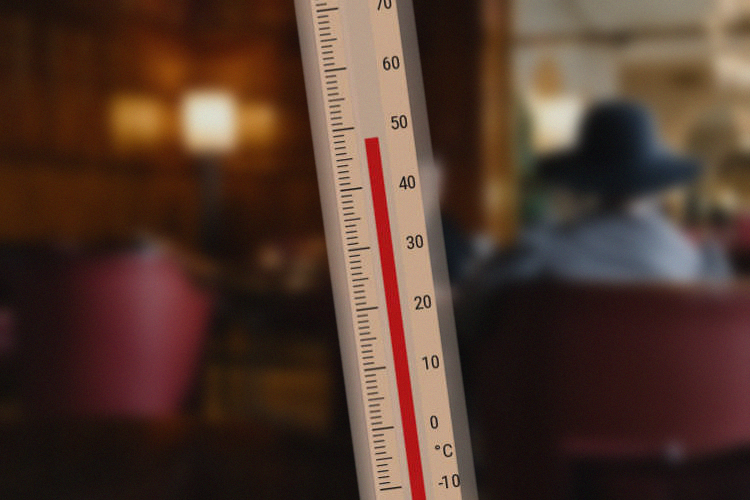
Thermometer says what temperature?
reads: 48 °C
